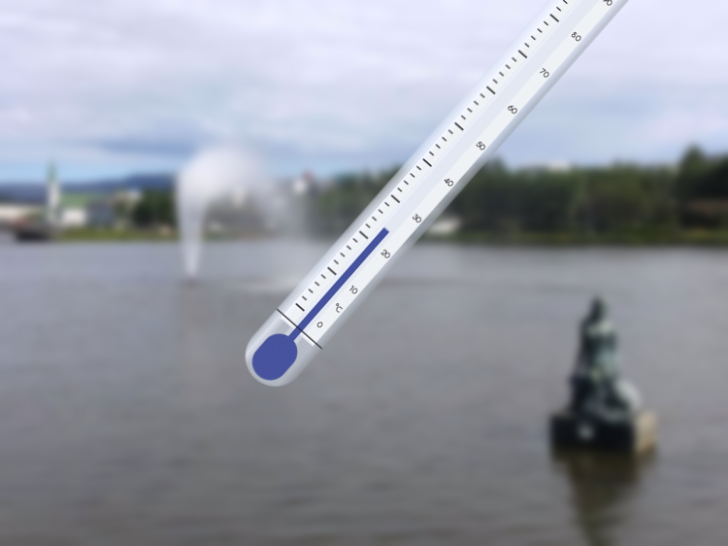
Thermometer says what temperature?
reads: 24 °C
